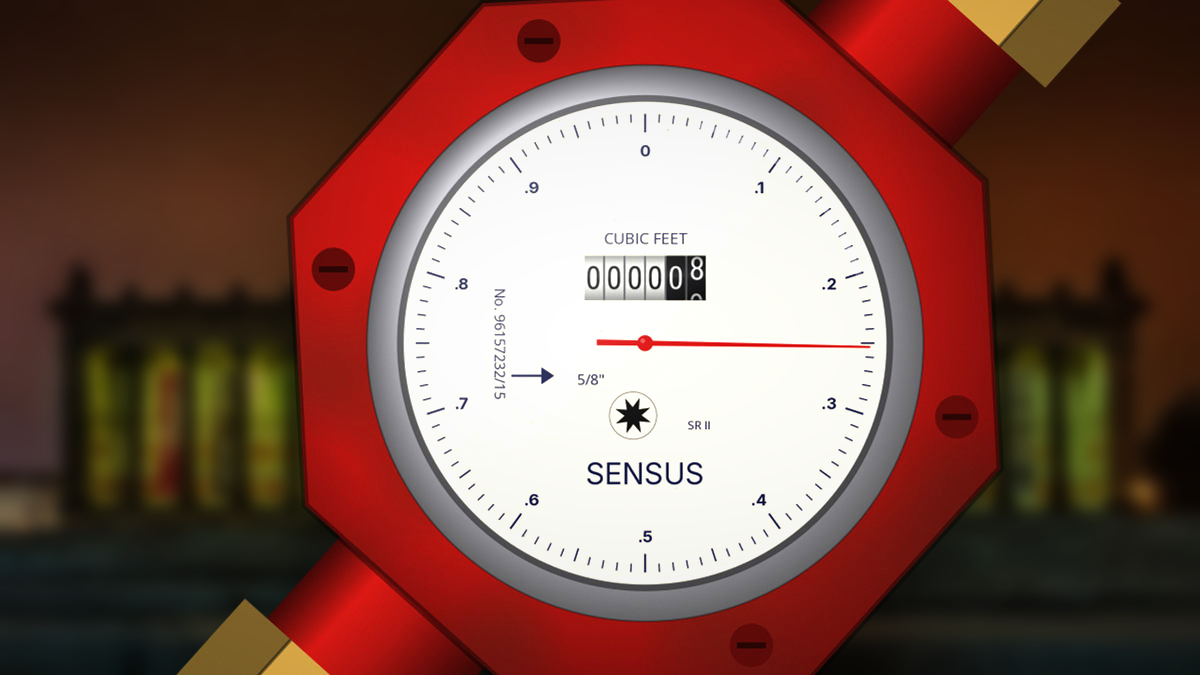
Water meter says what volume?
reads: 8.25 ft³
